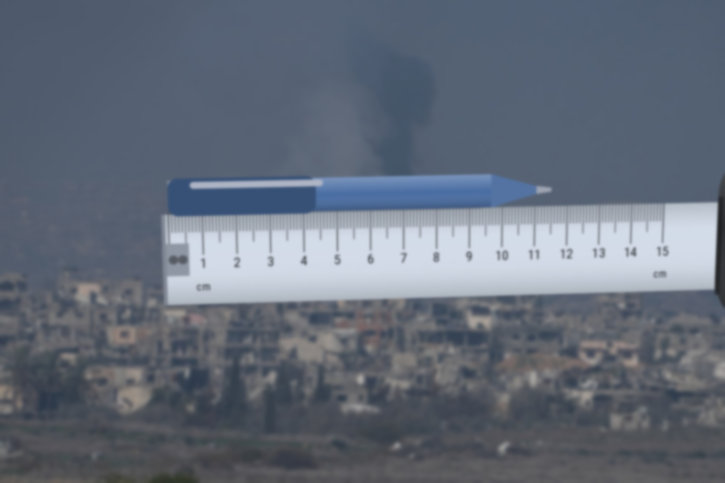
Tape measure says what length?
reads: 11.5 cm
